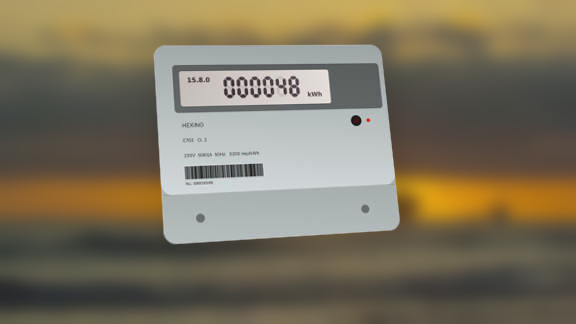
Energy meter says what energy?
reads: 48 kWh
